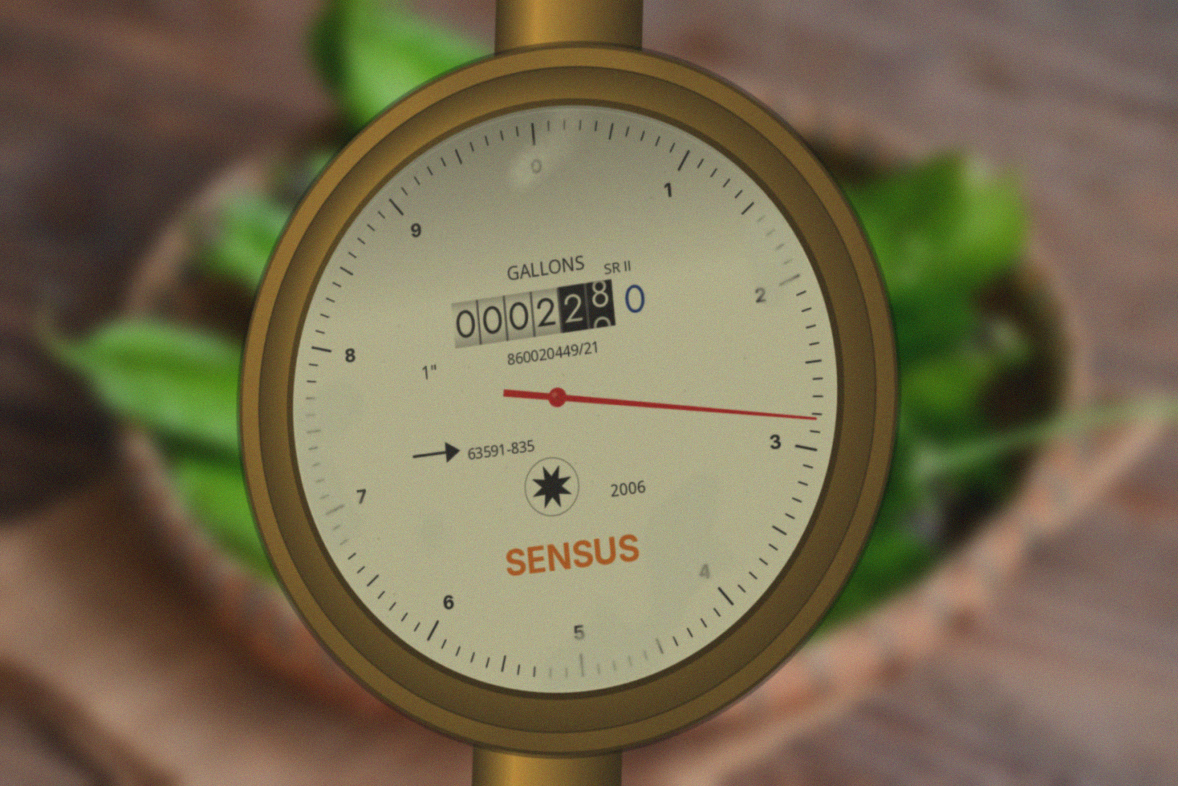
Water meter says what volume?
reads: 2282.8 gal
